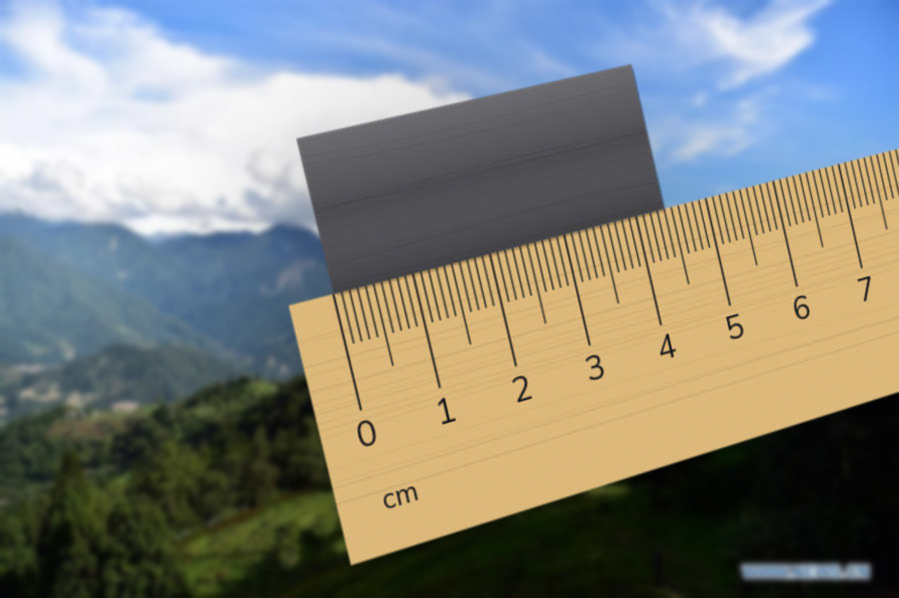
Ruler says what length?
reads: 4.4 cm
